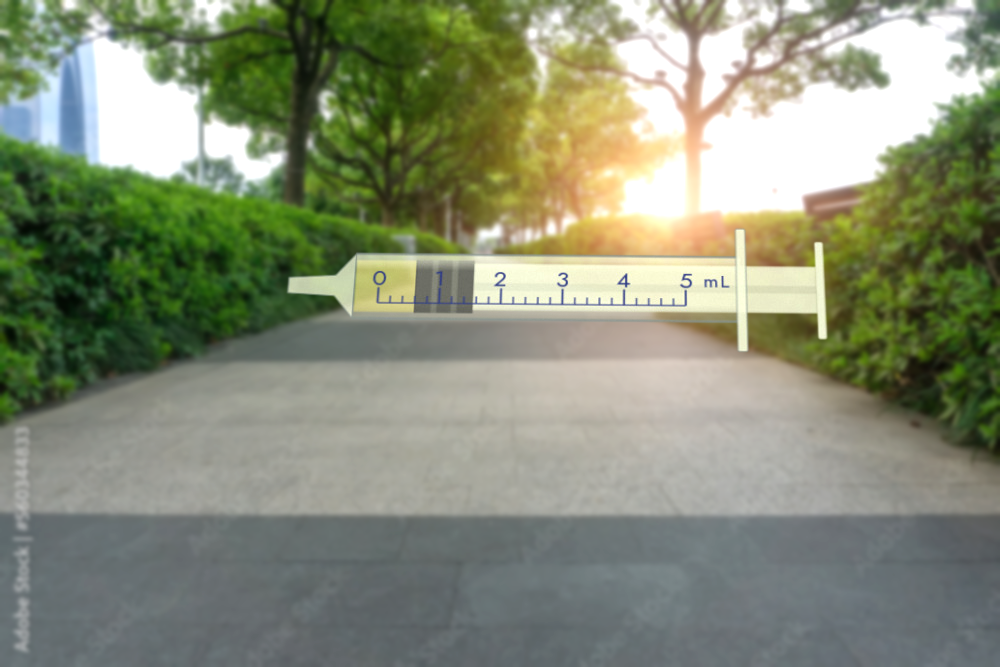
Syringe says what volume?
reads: 0.6 mL
